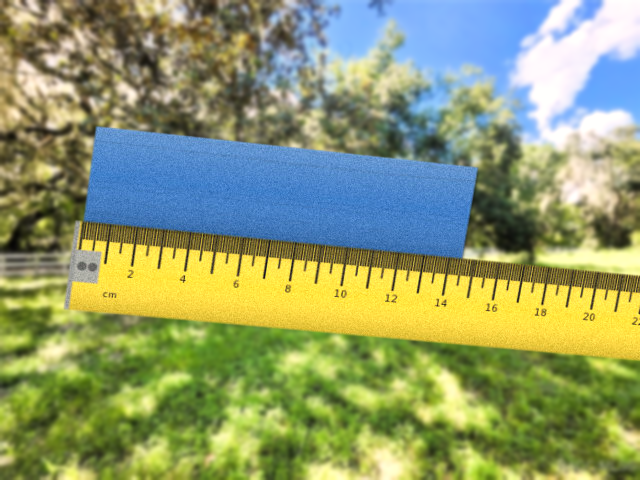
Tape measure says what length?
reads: 14.5 cm
